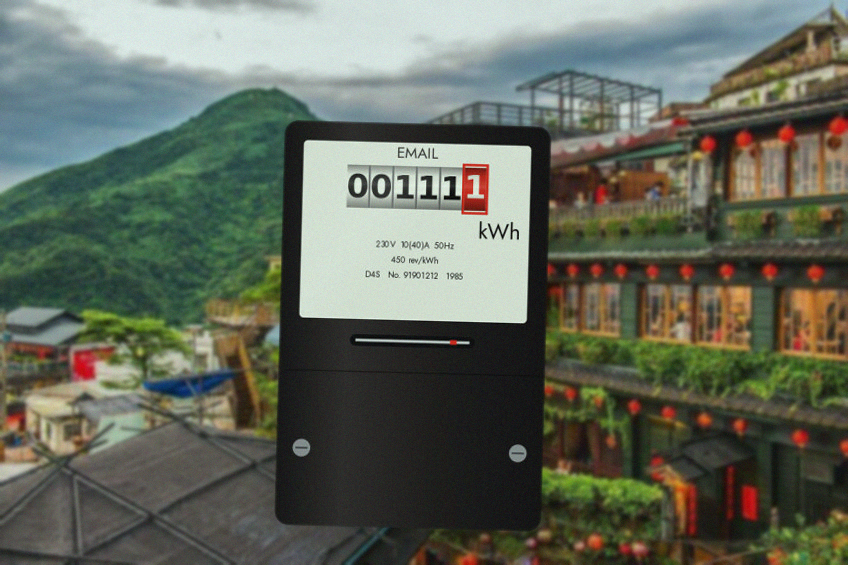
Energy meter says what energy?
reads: 111.1 kWh
